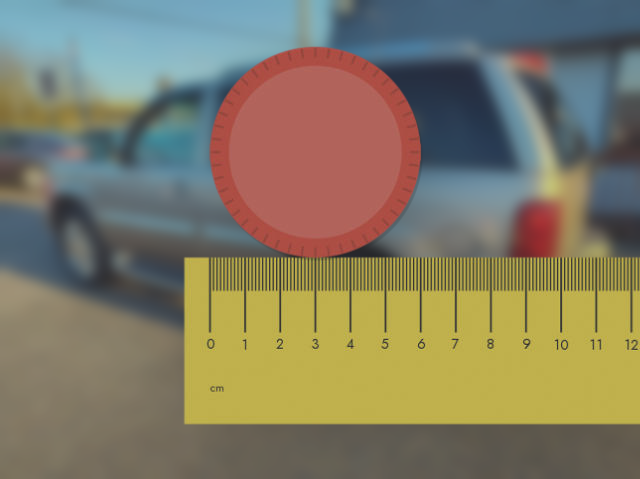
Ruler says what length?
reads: 6 cm
